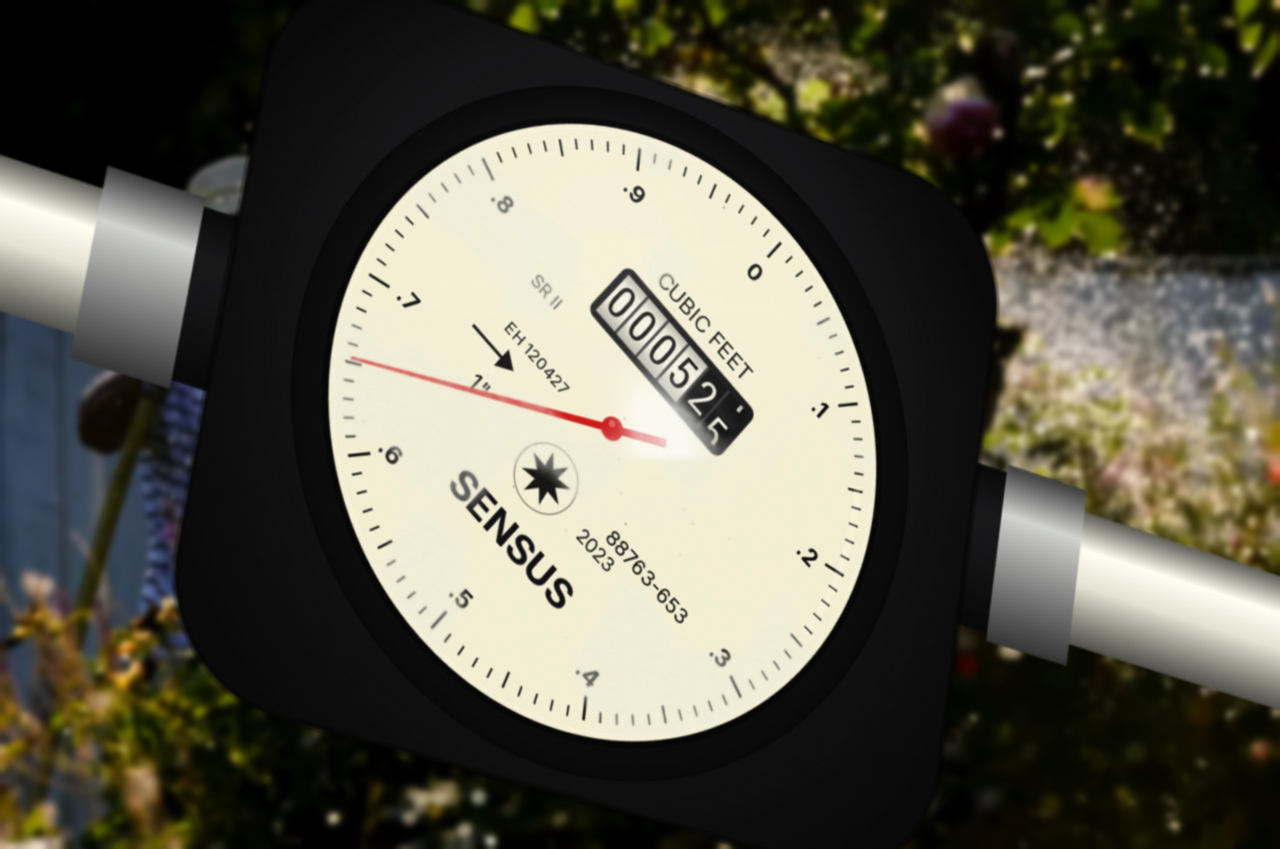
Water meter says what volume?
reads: 524.65 ft³
